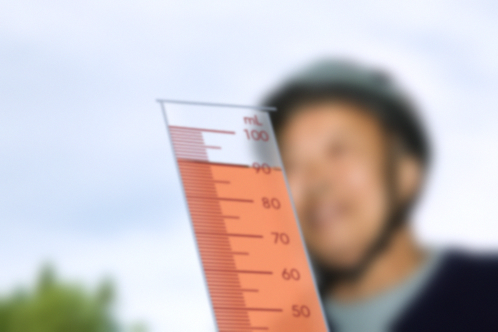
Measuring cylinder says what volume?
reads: 90 mL
